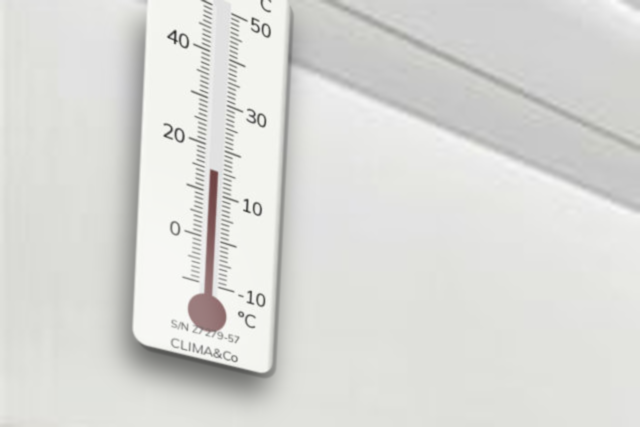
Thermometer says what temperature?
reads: 15 °C
